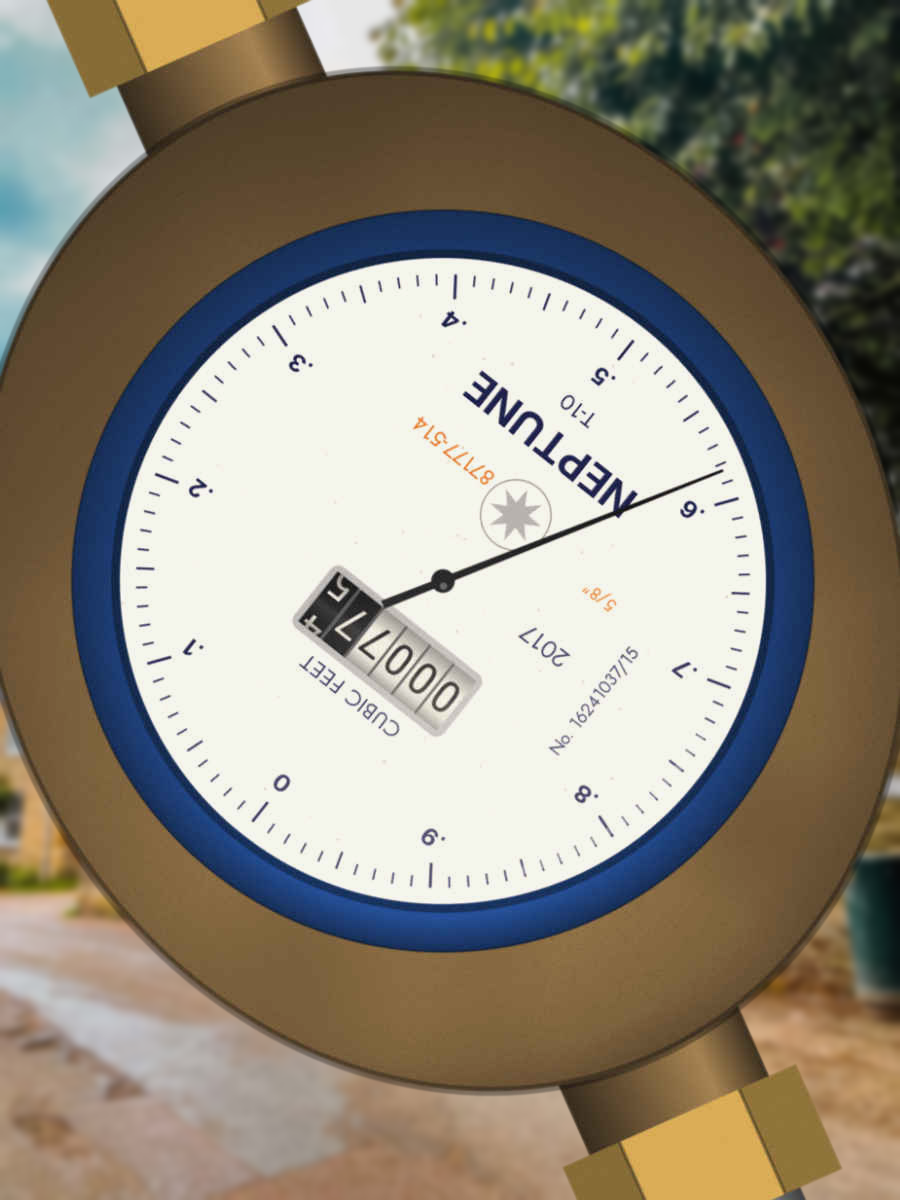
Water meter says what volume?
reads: 774.58 ft³
